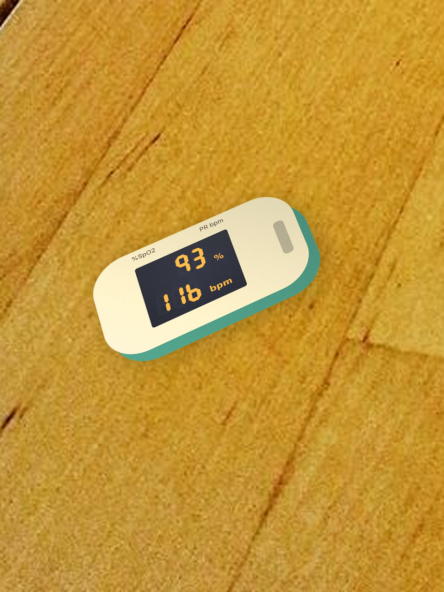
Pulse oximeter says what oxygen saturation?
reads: 93 %
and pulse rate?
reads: 116 bpm
